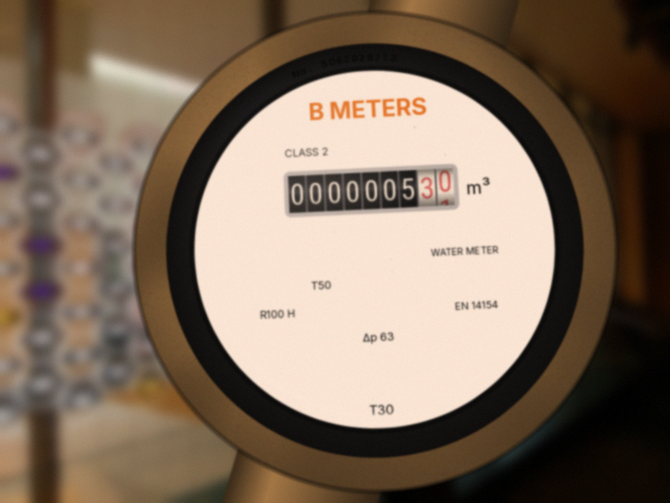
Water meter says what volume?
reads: 5.30 m³
